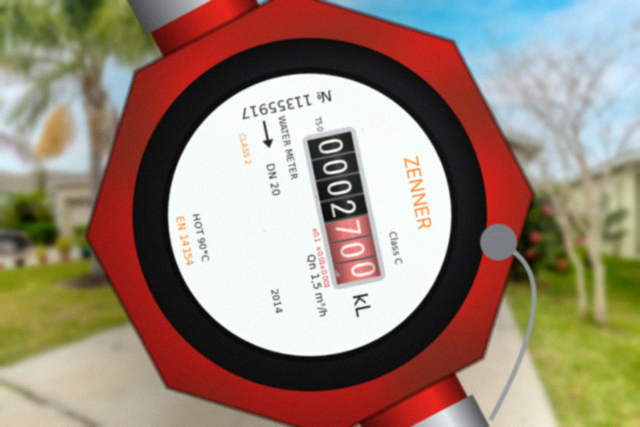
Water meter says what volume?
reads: 2.700 kL
